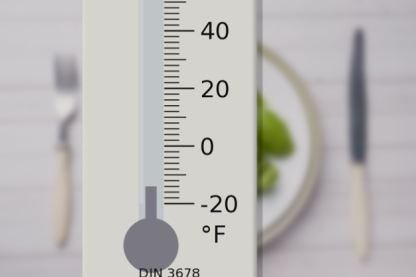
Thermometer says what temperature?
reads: -14 °F
